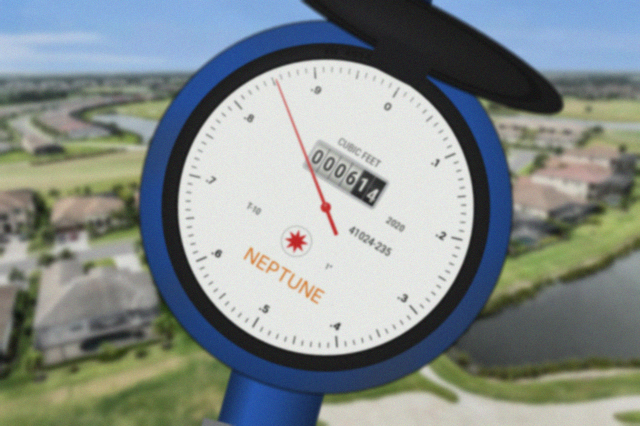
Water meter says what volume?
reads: 613.85 ft³
